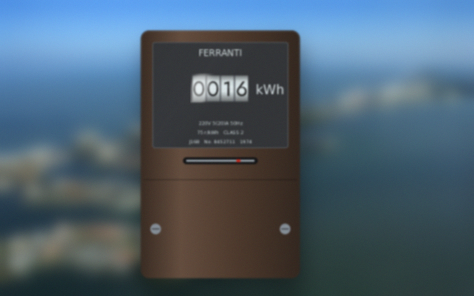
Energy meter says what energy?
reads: 16 kWh
